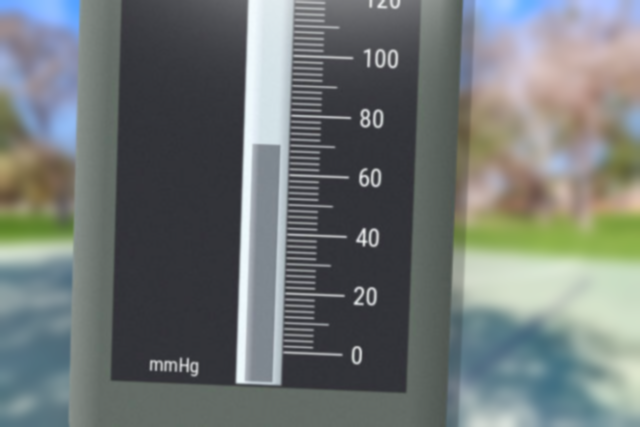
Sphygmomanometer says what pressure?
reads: 70 mmHg
